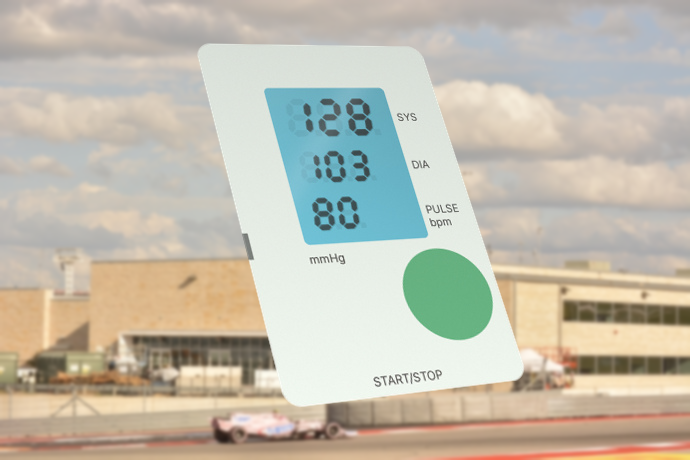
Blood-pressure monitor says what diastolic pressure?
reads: 103 mmHg
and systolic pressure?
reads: 128 mmHg
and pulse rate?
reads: 80 bpm
